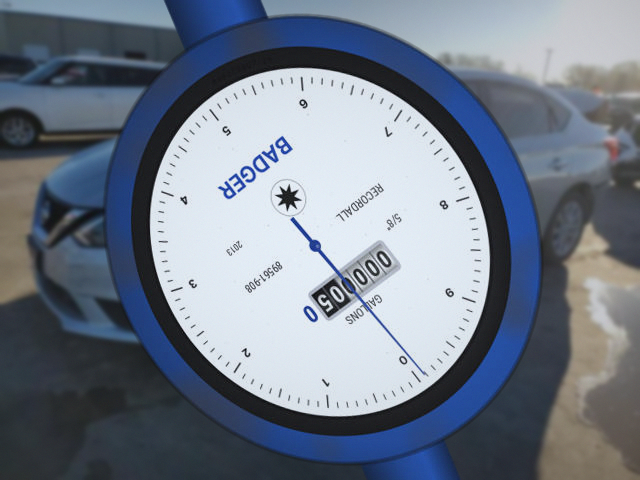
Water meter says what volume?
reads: 49.9 gal
